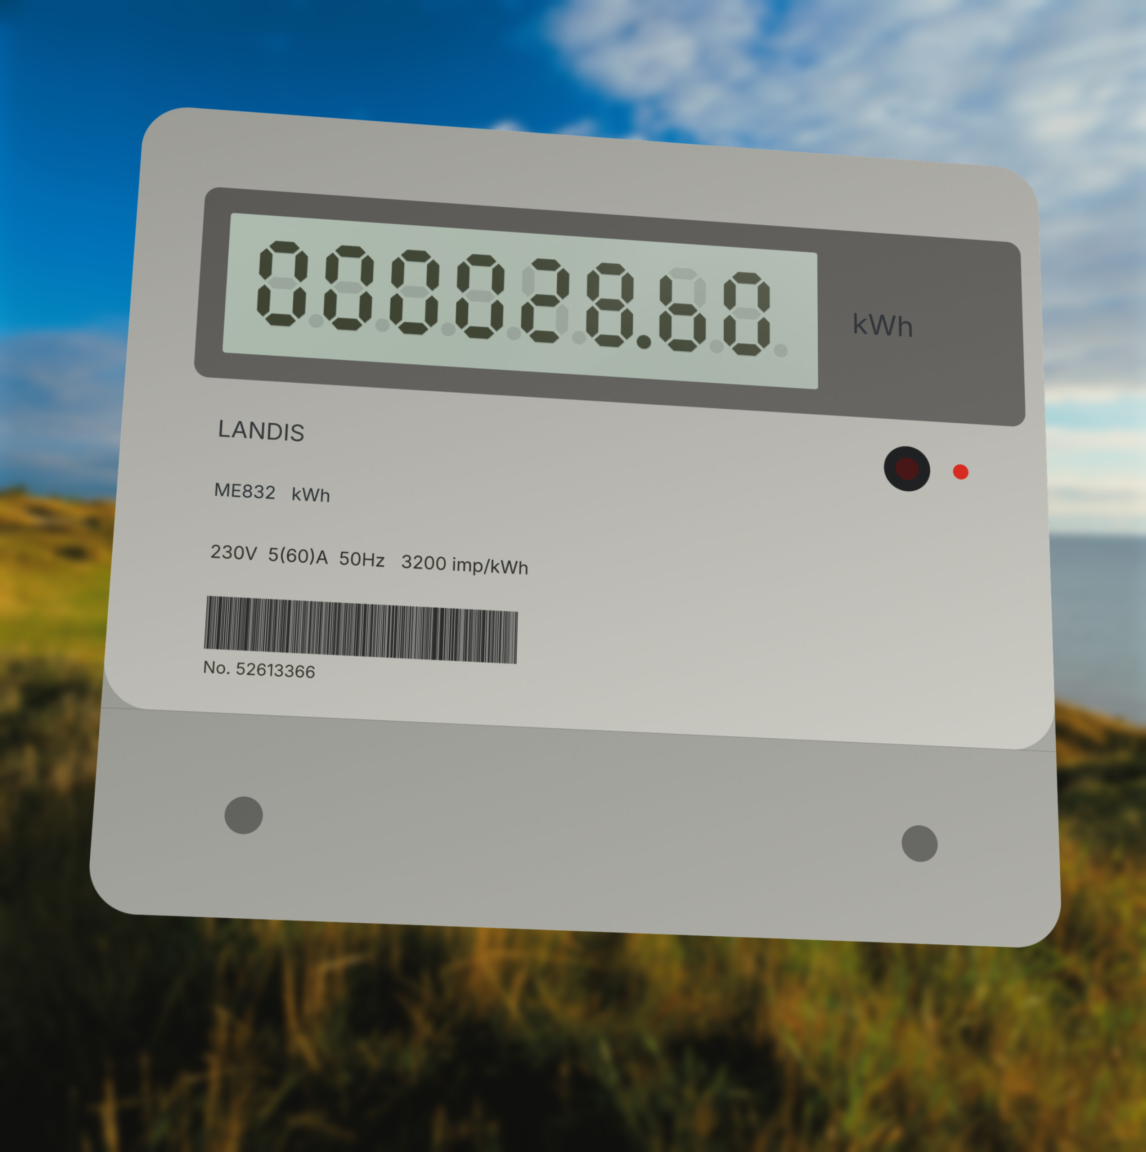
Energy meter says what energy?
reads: 28.60 kWh
